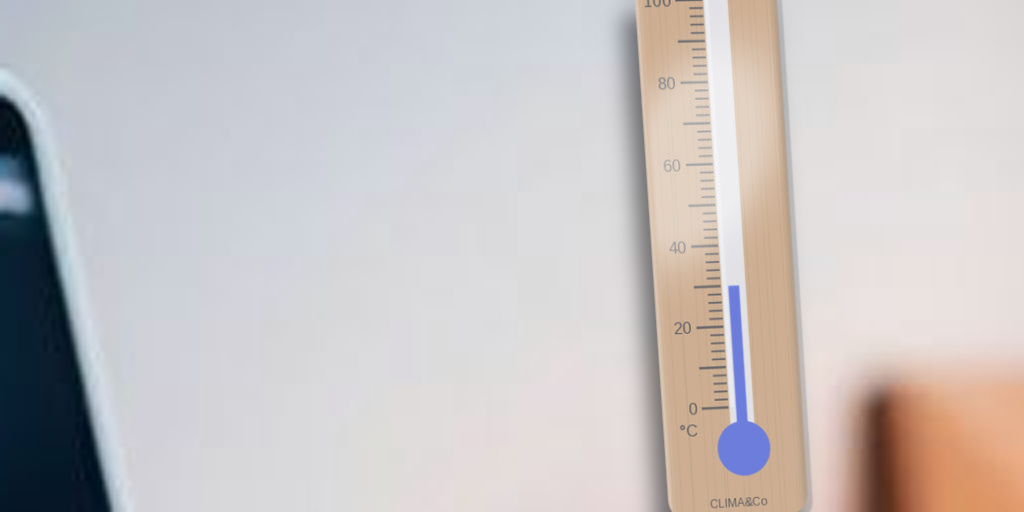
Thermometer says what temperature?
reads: 30 °C
